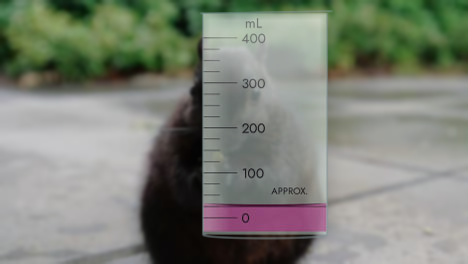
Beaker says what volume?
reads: 25 mL
